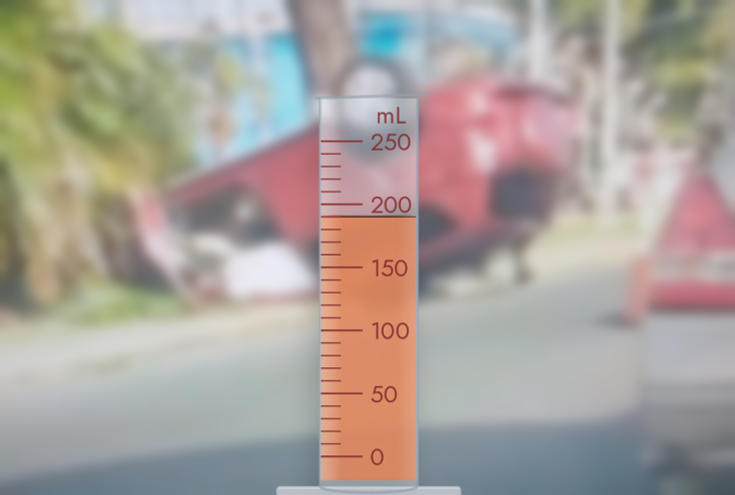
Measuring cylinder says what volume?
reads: 190 mL
